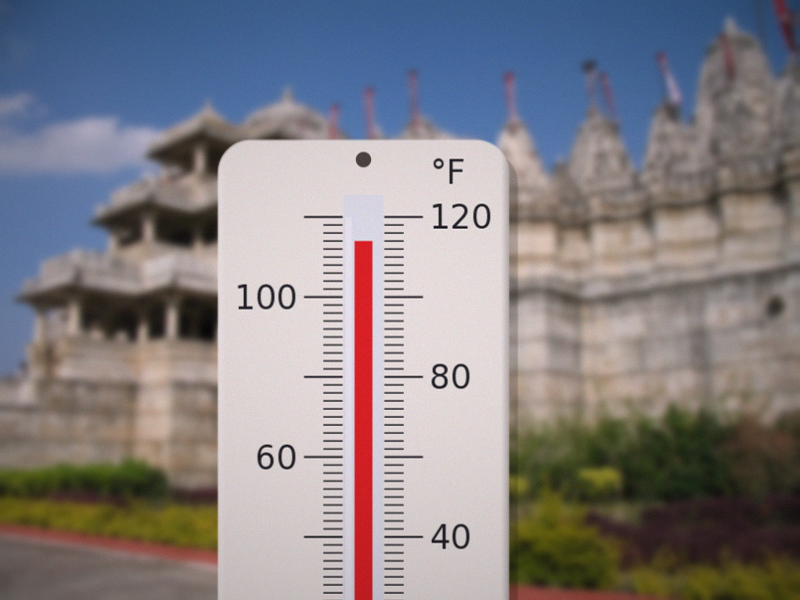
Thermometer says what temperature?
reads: 114 °F
